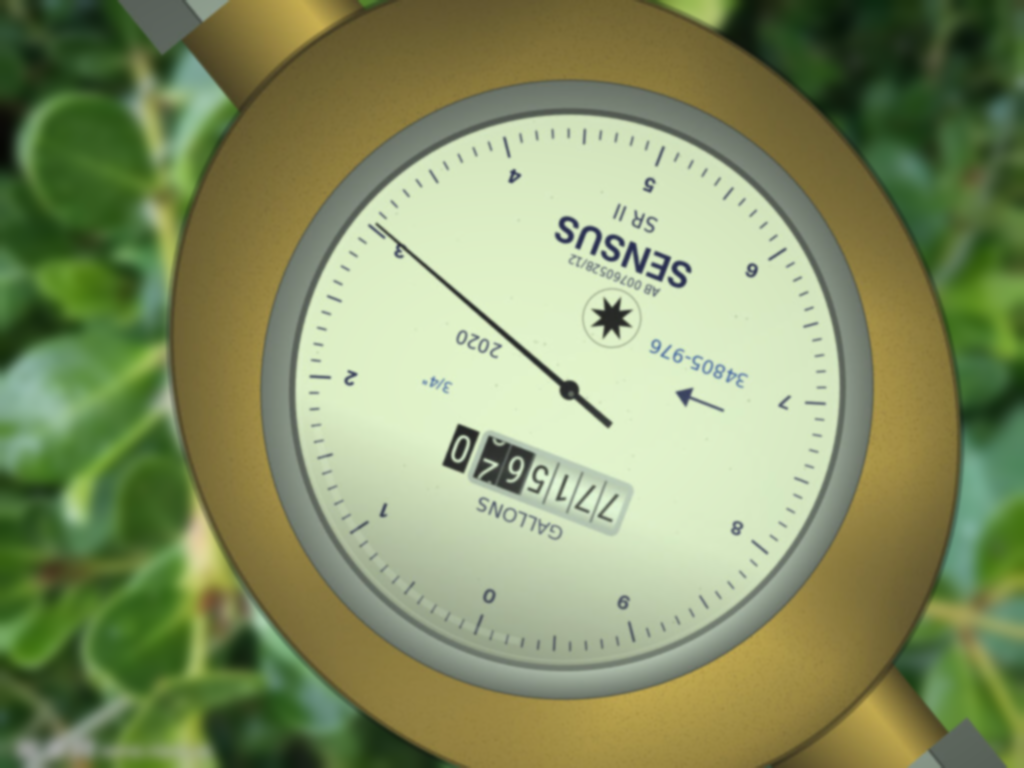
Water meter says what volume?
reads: 7715623.0 gal
